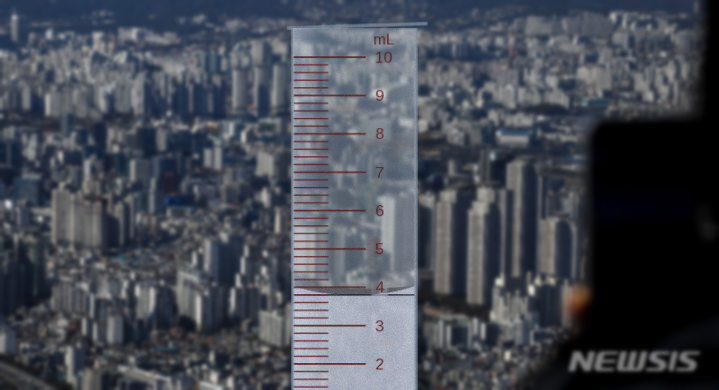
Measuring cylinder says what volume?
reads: 3.8 mL
